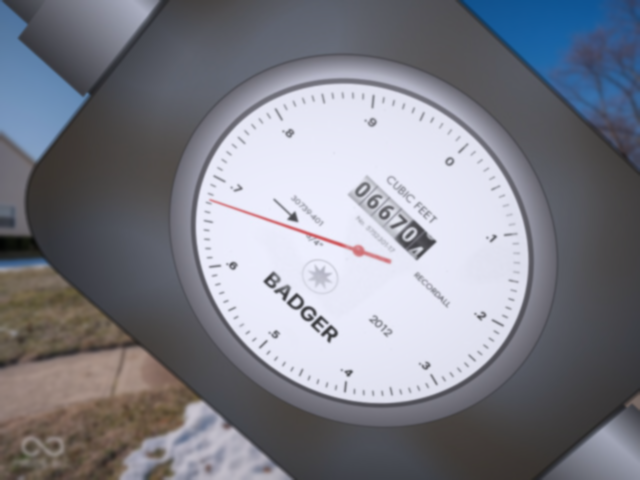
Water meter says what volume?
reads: 66703.67 ft³
